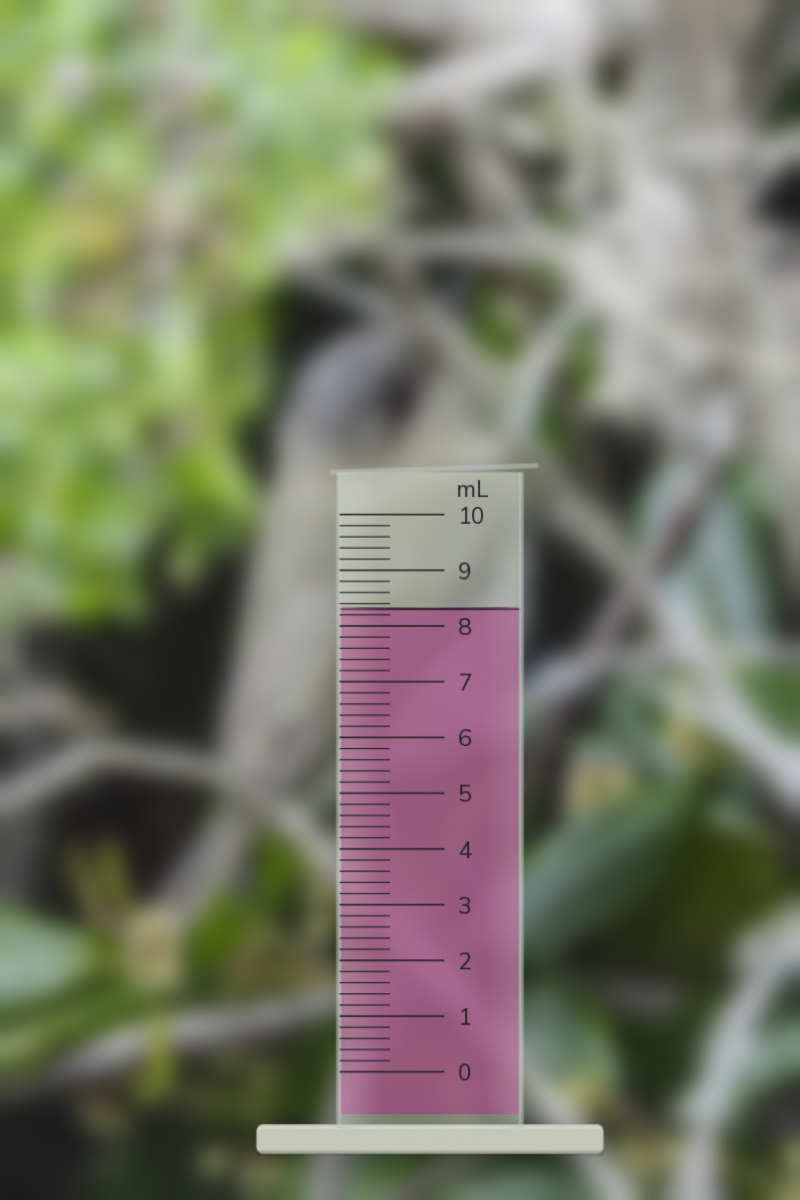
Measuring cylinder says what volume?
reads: 8.3 mL
